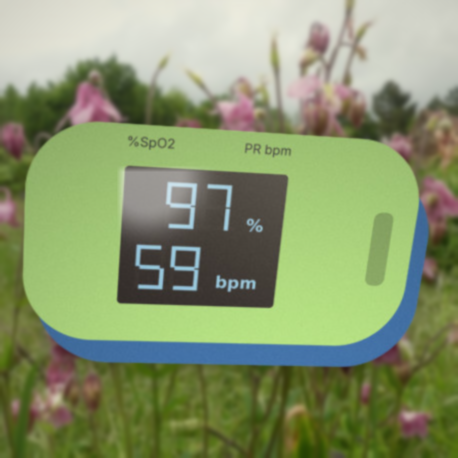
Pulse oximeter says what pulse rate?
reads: 59 bpm
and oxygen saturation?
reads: 97 %
